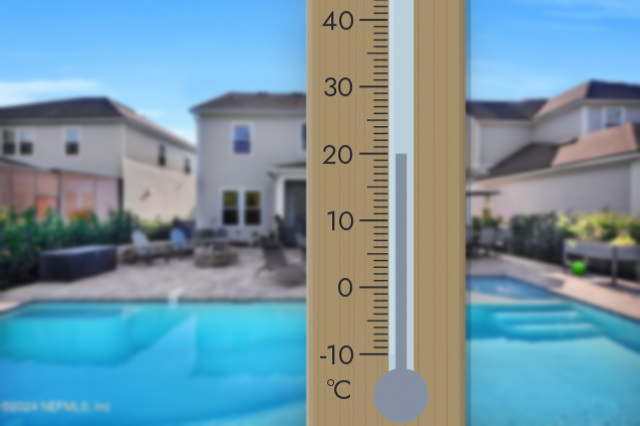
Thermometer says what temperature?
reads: 20 °C
